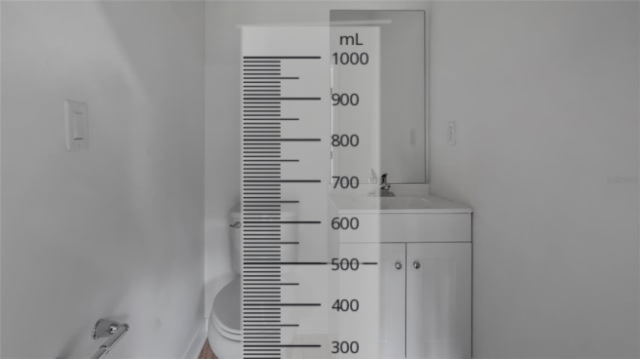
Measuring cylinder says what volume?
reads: 500 mL
